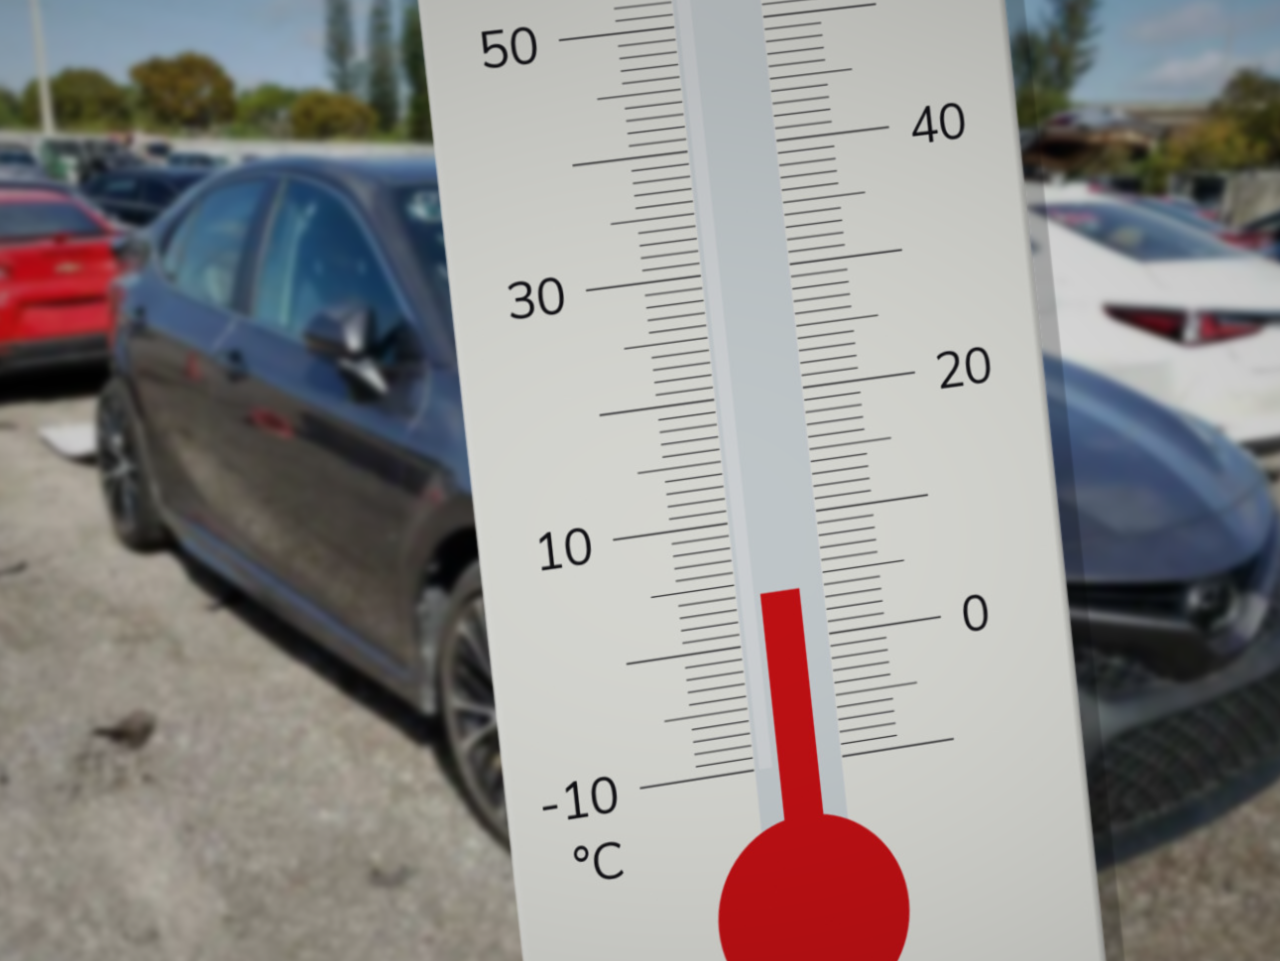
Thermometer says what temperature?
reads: 4 °C
